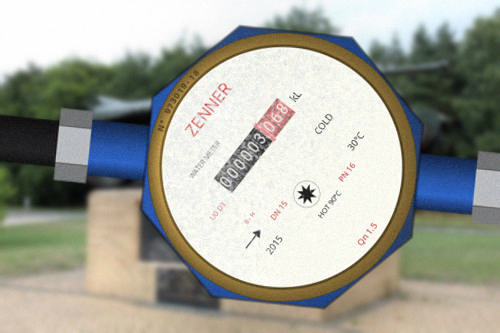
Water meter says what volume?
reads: 3.068 kL
